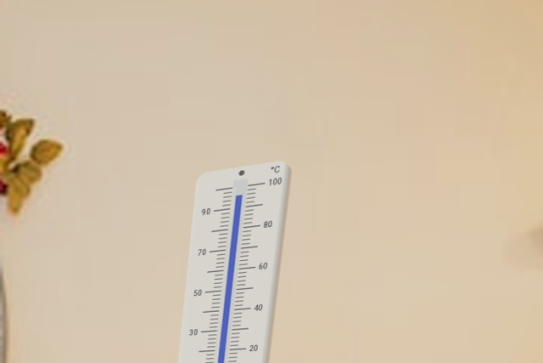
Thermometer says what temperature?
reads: 96 °C
